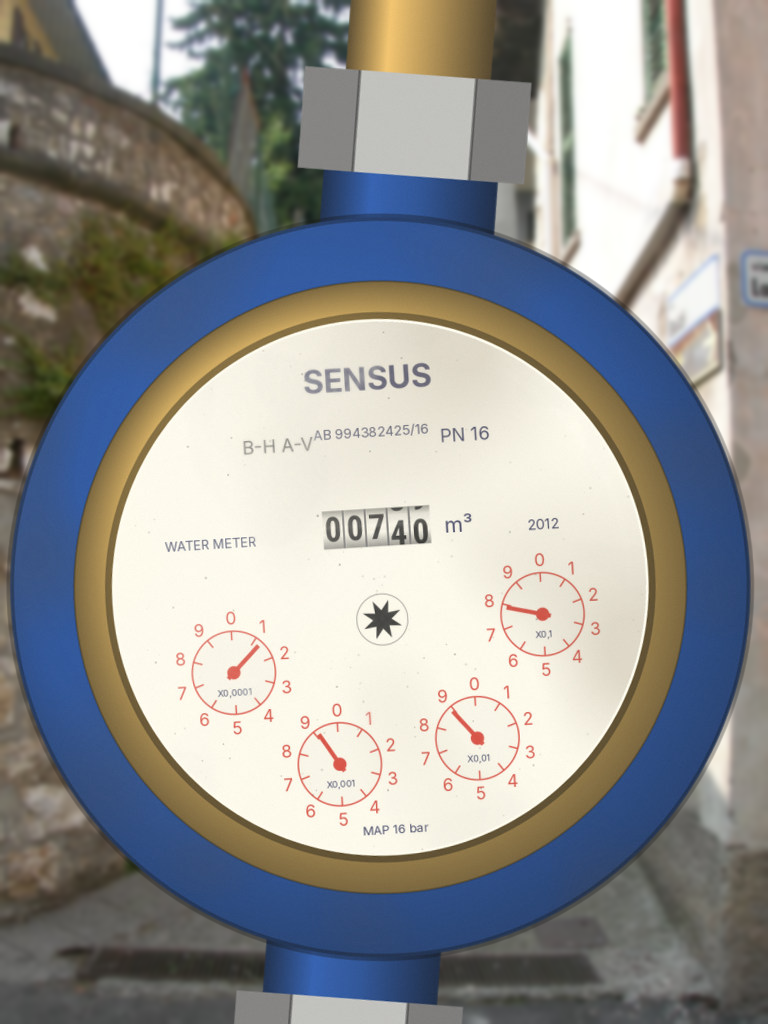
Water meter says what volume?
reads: 739.7891 m³
